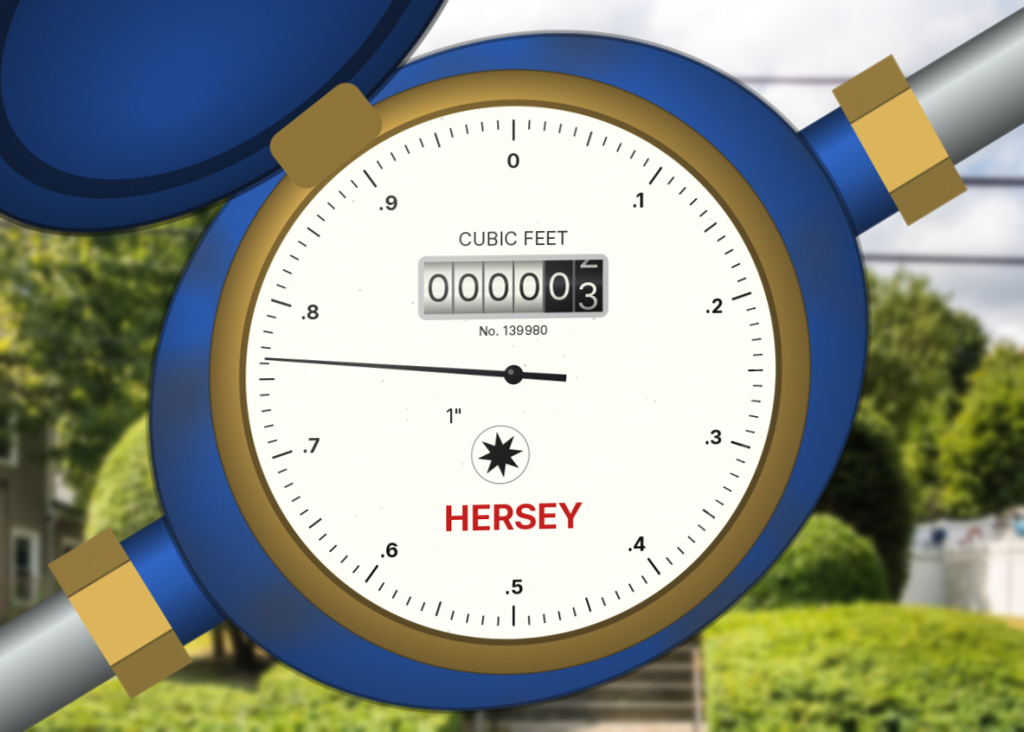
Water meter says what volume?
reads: 2.76 ft³
